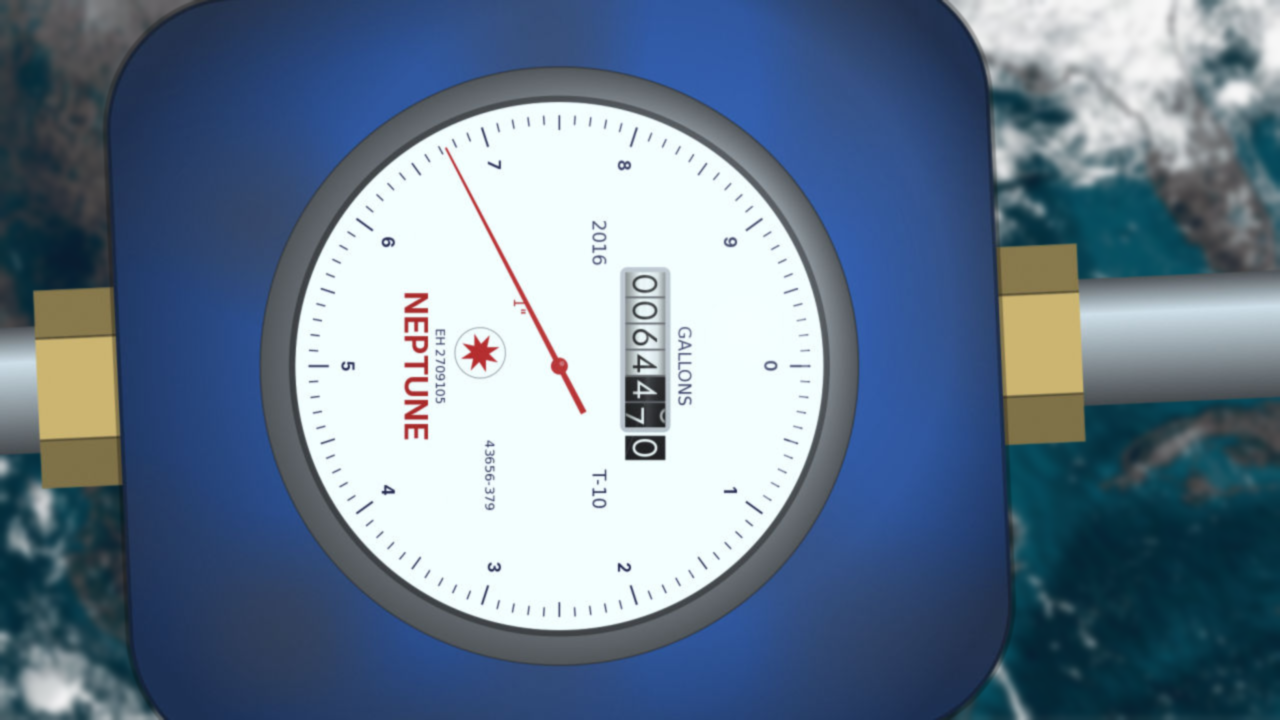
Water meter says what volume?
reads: 64466.7 gal
